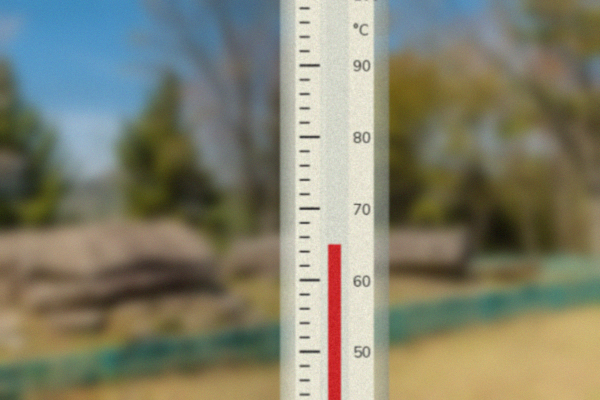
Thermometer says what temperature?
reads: 65 °C
